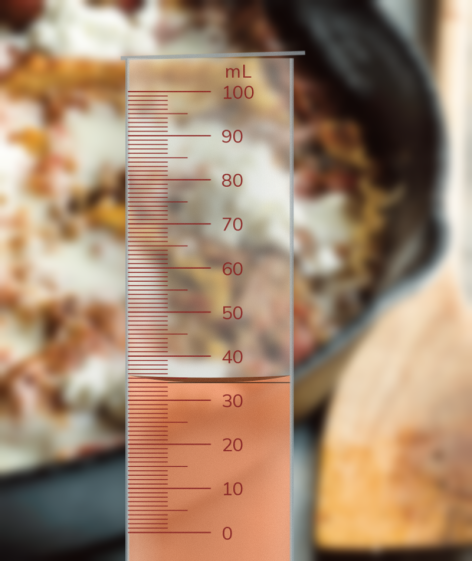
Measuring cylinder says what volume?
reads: 34 mL
